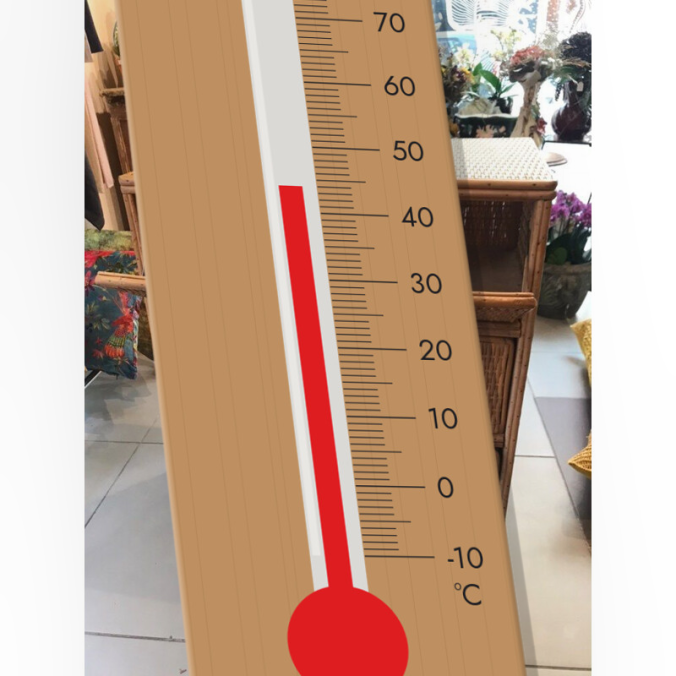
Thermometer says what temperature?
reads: 44 °C
